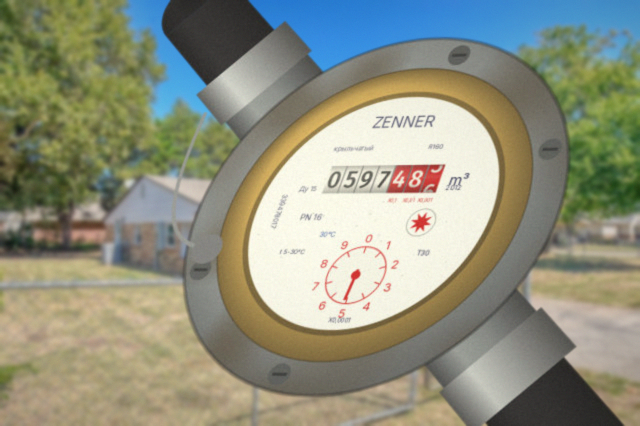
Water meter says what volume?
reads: 597.4855 m³
